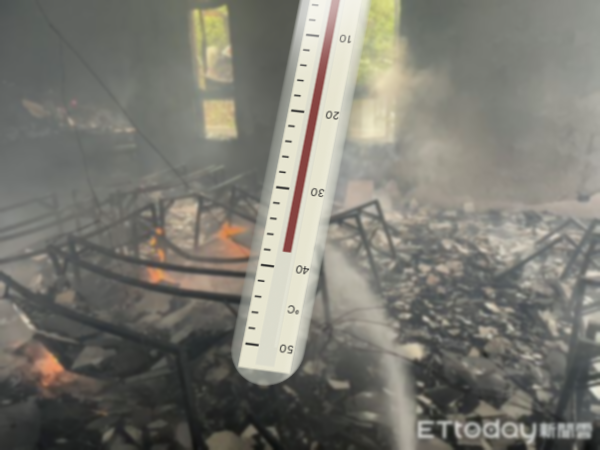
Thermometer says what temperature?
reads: 38 °C
